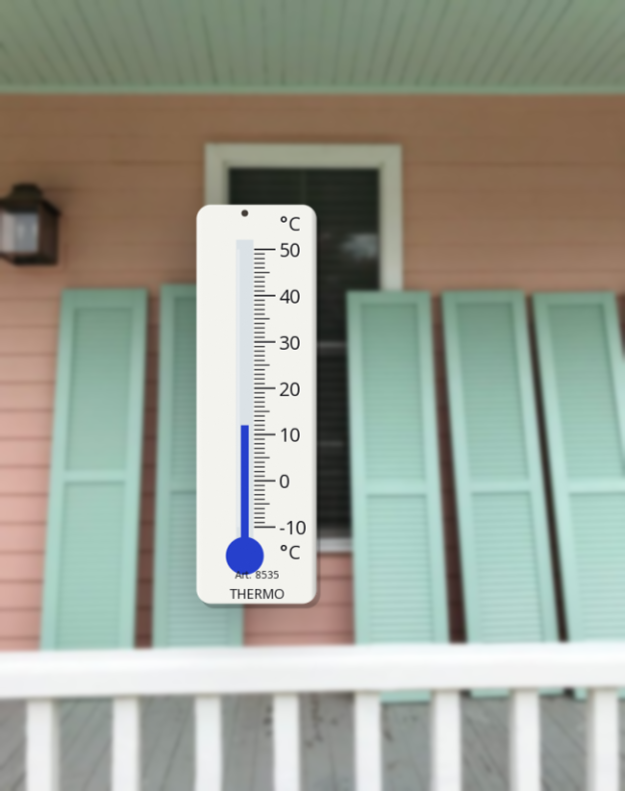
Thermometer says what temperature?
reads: 12 °C
